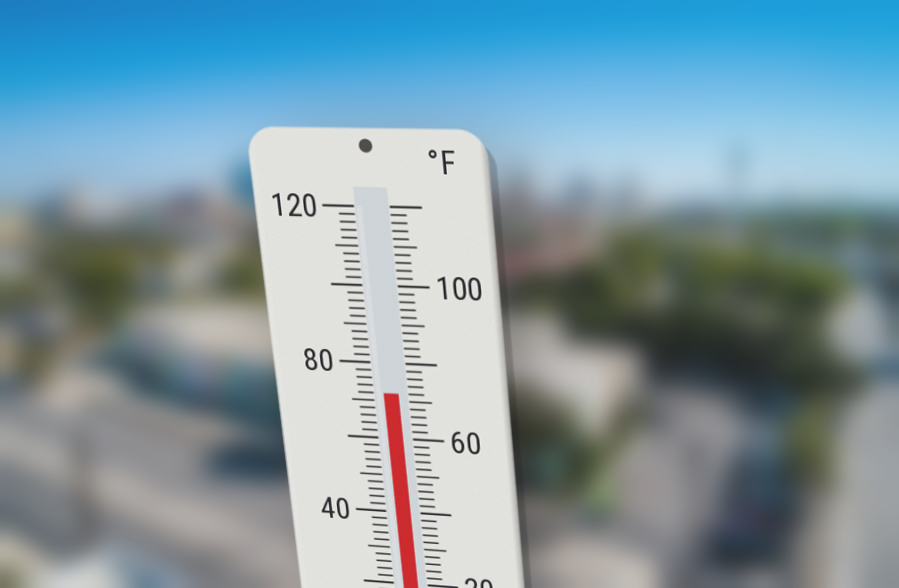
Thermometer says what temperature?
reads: 72 °F
